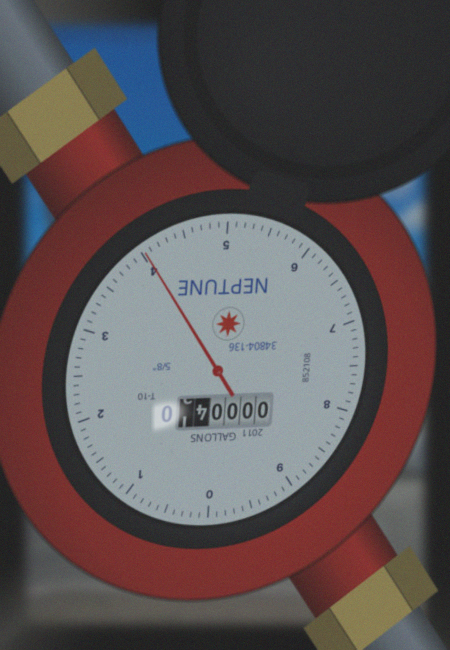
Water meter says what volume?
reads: 414.0 gal
